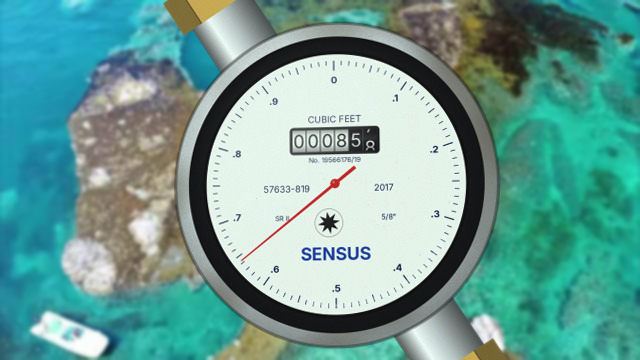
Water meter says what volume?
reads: 857.64 ft³
